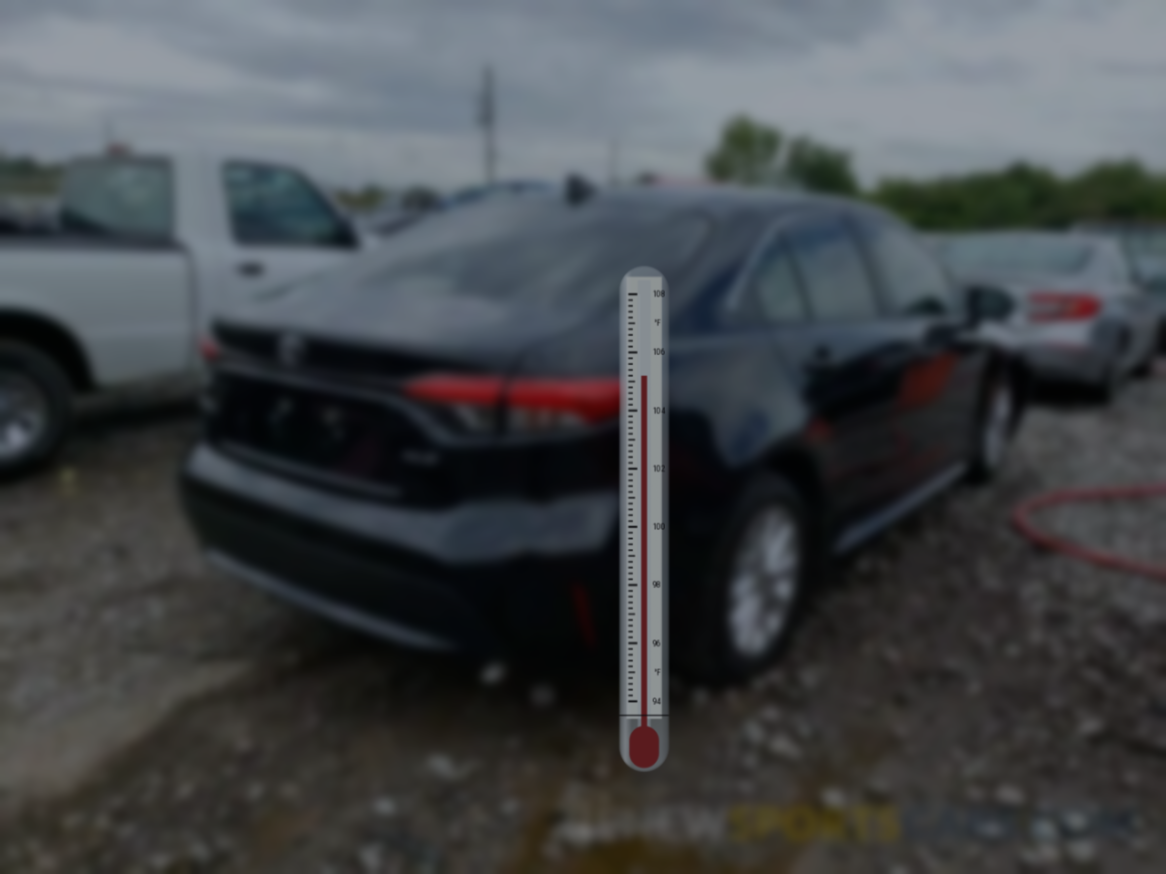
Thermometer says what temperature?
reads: 105.2 °F
